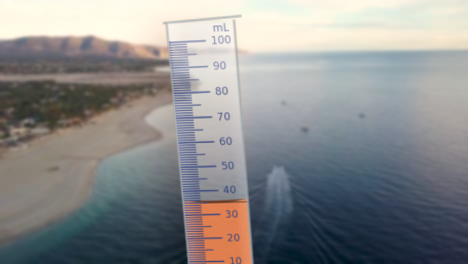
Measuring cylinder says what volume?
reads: 35 mL
